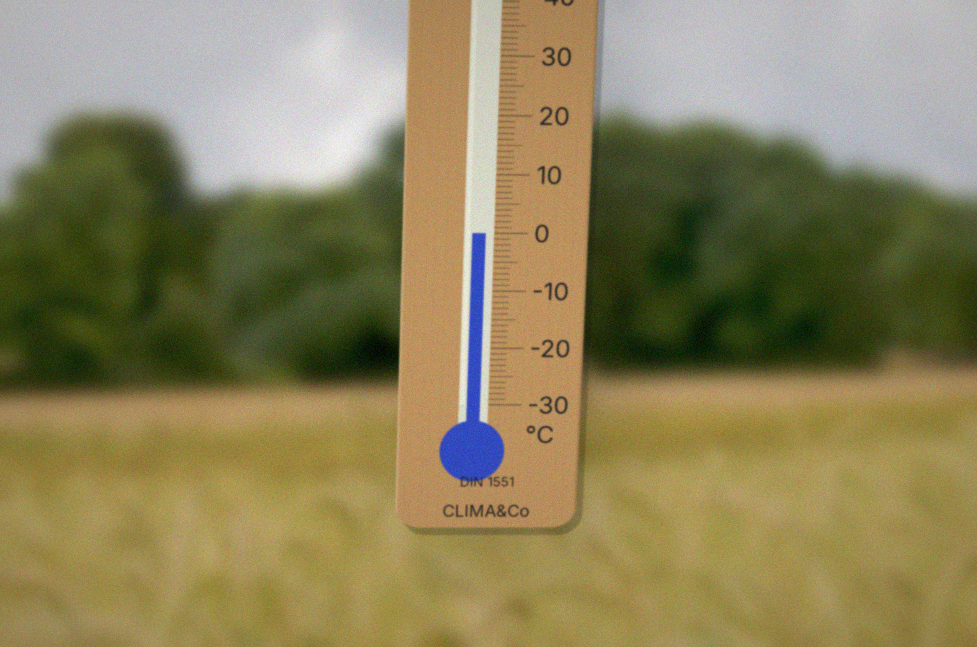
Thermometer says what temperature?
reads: 0 °C
